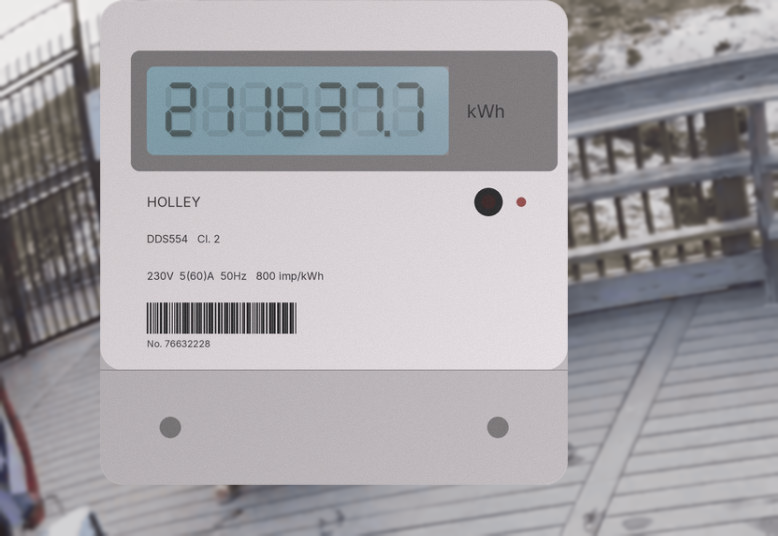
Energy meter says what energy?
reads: 211637.7 kWh
